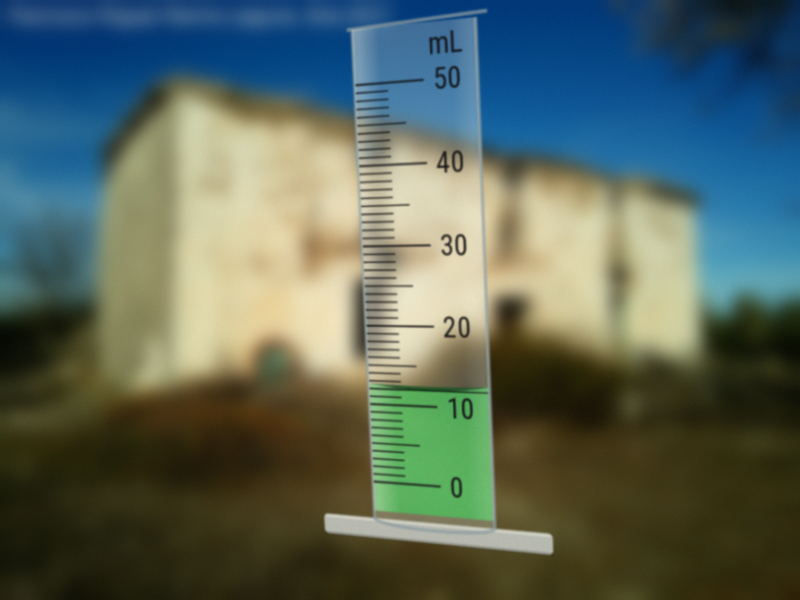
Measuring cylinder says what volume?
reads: 12 mL
